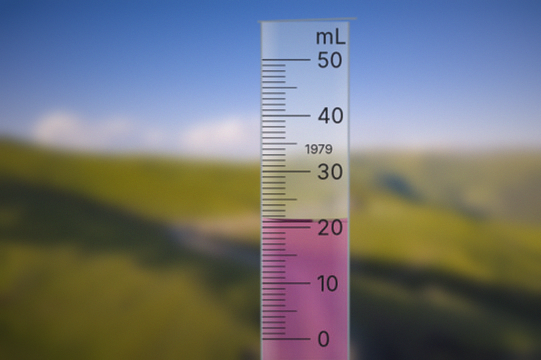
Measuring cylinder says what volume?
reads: 21 mL
